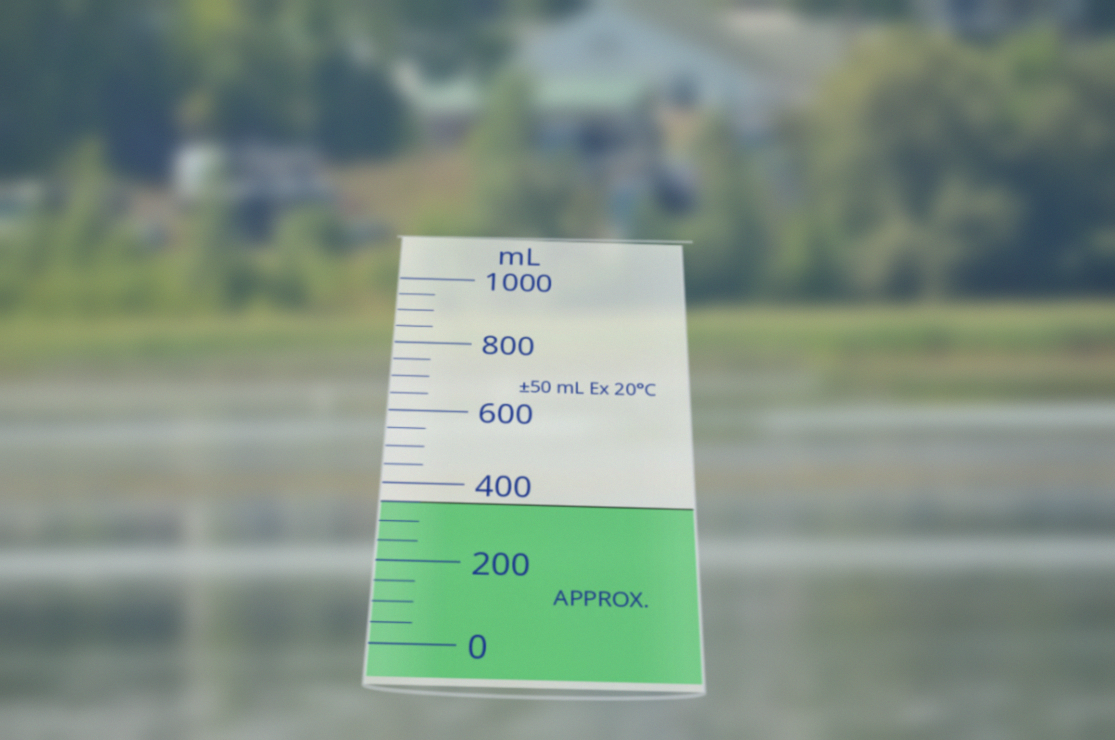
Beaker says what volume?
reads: 350 mL
